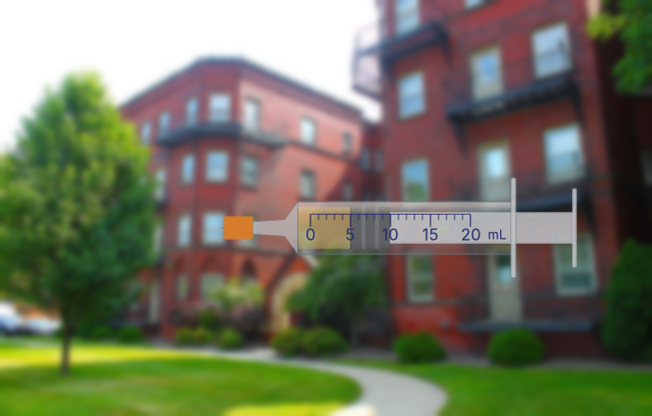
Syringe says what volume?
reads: 5 mL
